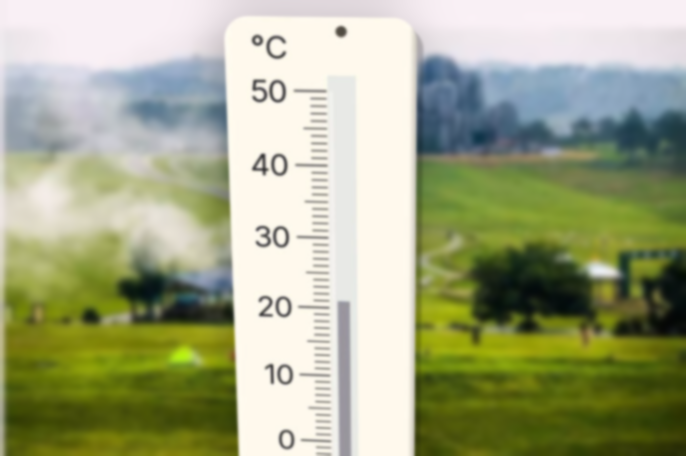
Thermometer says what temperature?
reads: 21 °C
